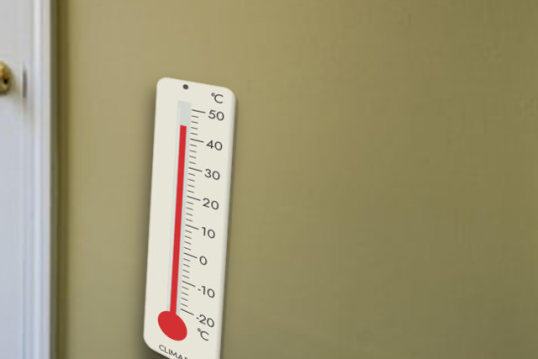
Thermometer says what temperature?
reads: 44 °C
